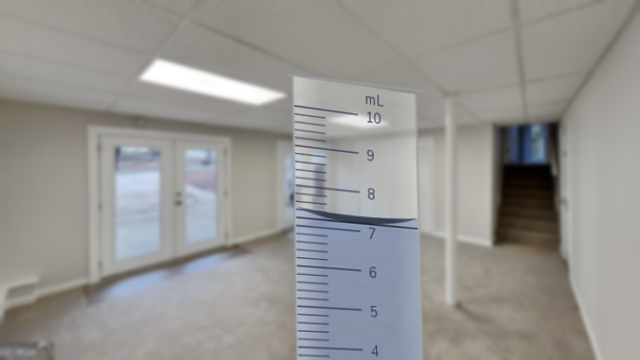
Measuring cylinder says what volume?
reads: 7.2 mL
